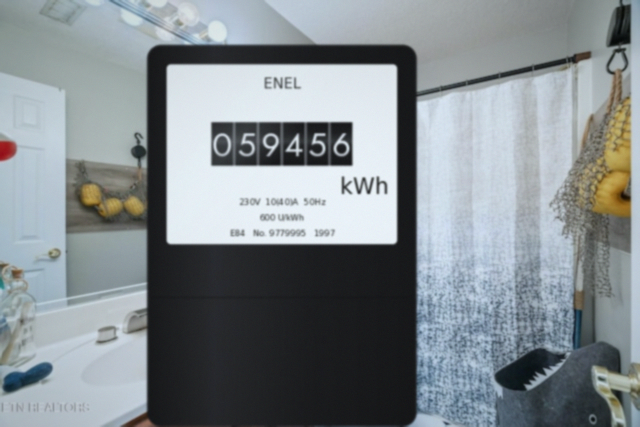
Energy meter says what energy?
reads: 59456 kWh
